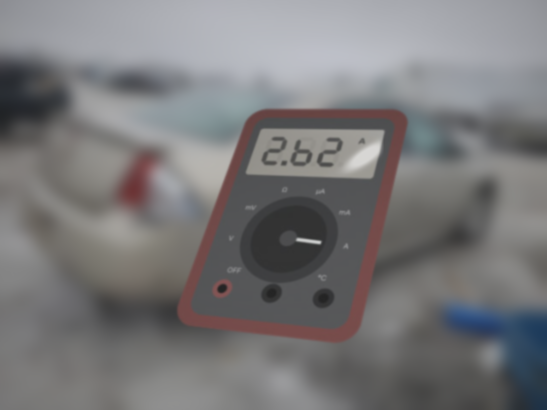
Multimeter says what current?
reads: 2.62 A
